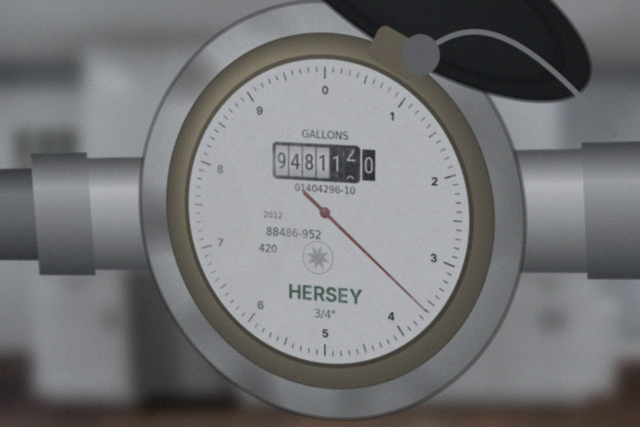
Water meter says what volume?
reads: 9481123.6 gal
